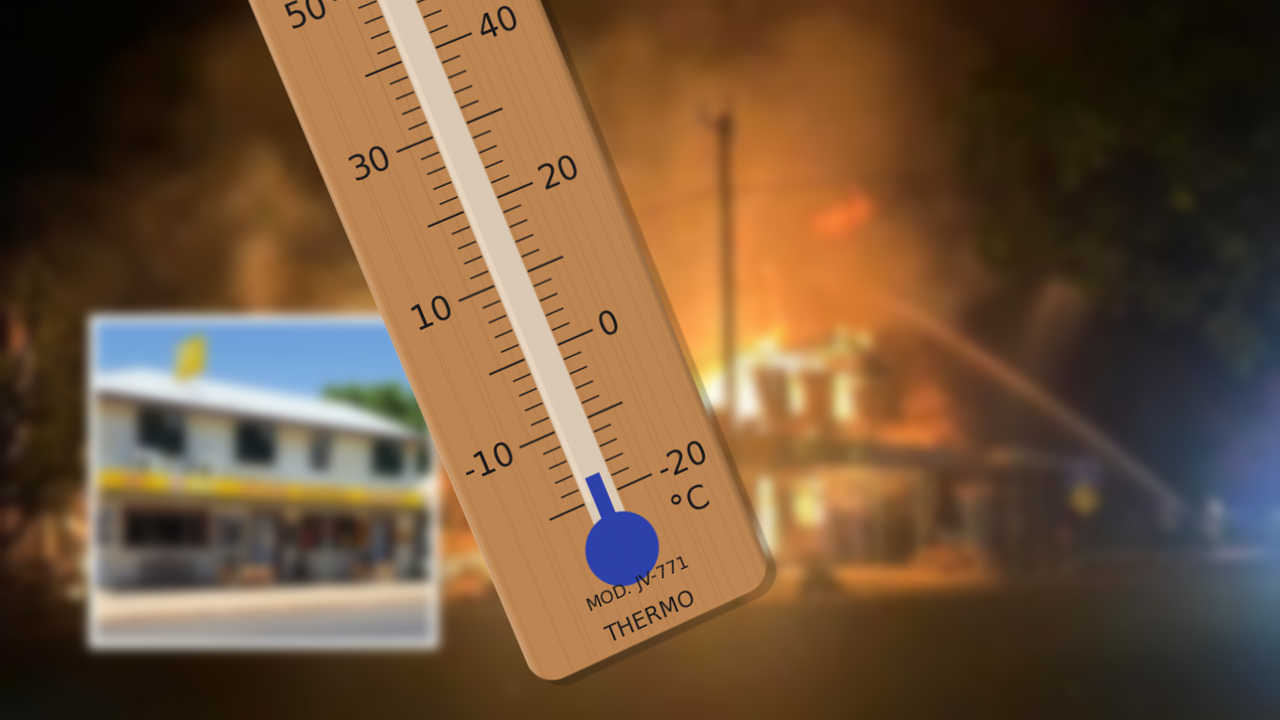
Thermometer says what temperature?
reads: -17 °C
